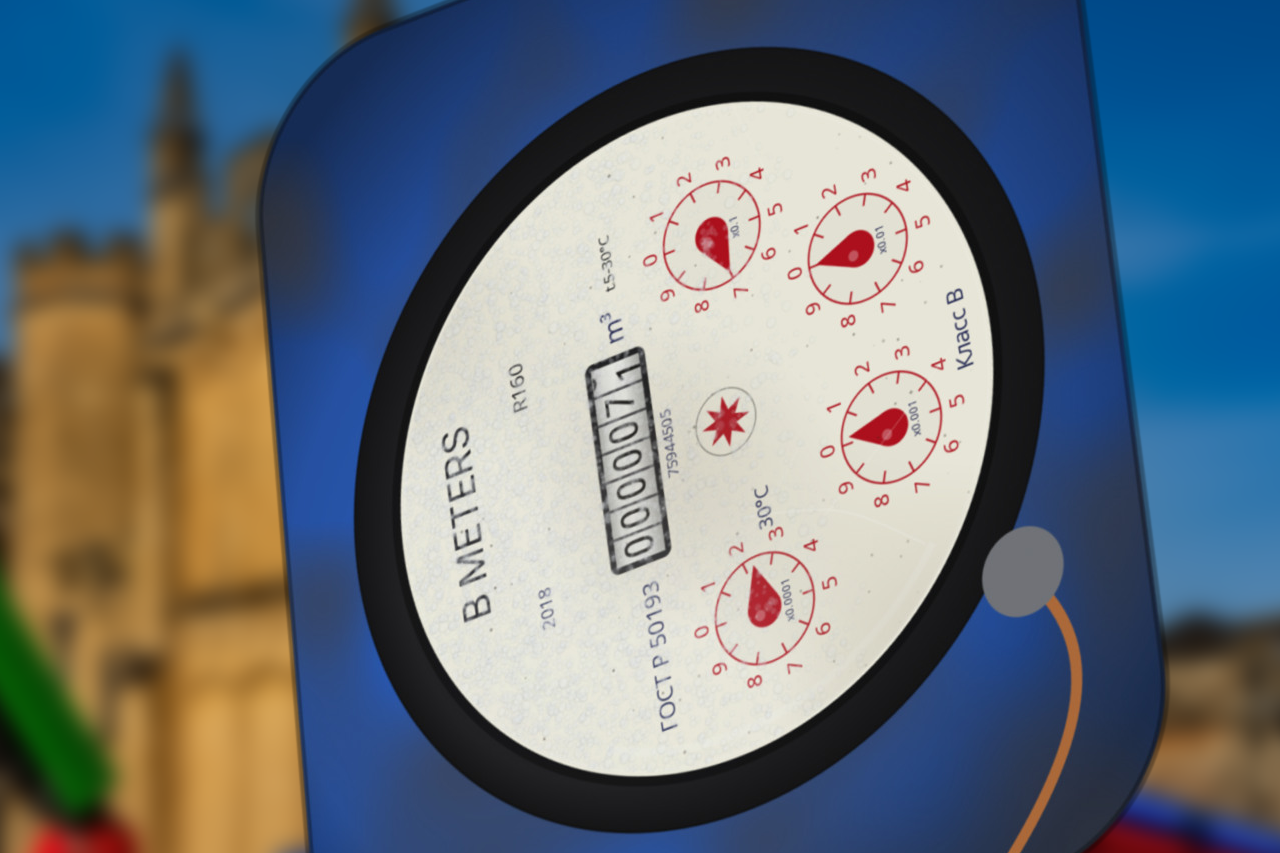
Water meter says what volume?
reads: 70.7002 m³
